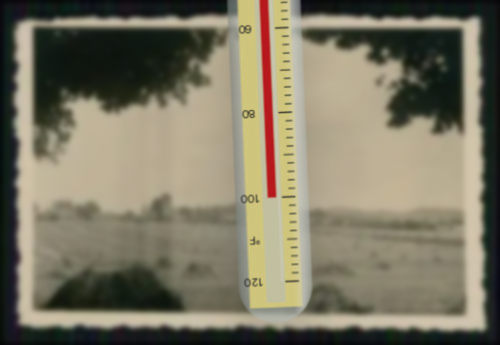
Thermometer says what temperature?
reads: 100 °F
